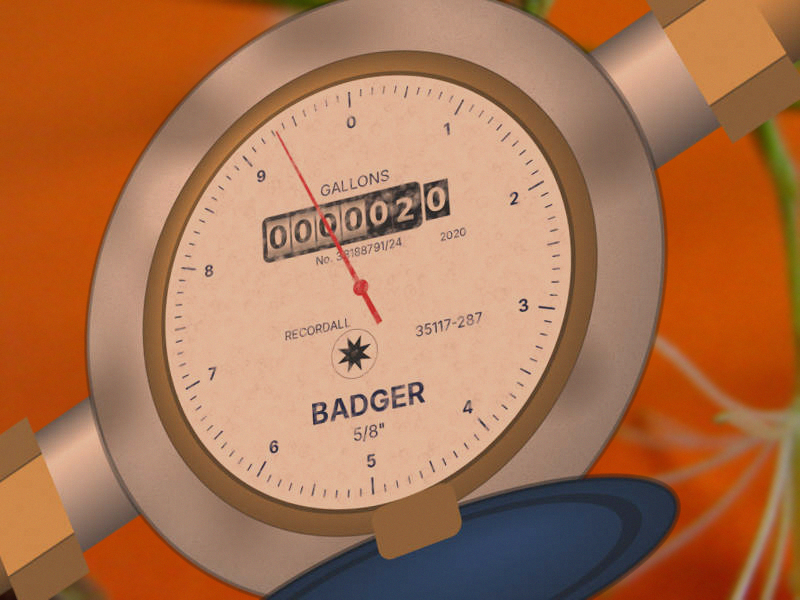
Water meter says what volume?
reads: 19.3 gal
